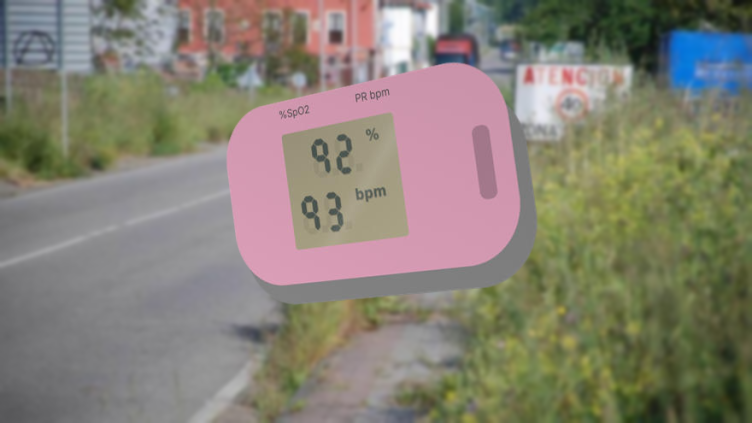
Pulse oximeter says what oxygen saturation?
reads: 92 %
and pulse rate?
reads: 93 bpm
